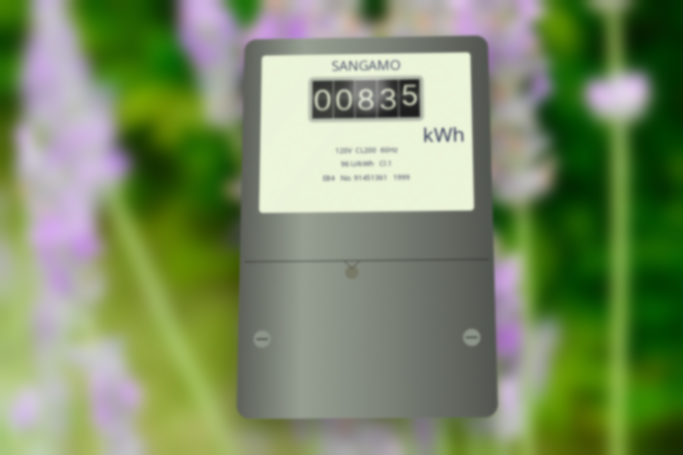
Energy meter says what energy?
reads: 835 kWh
